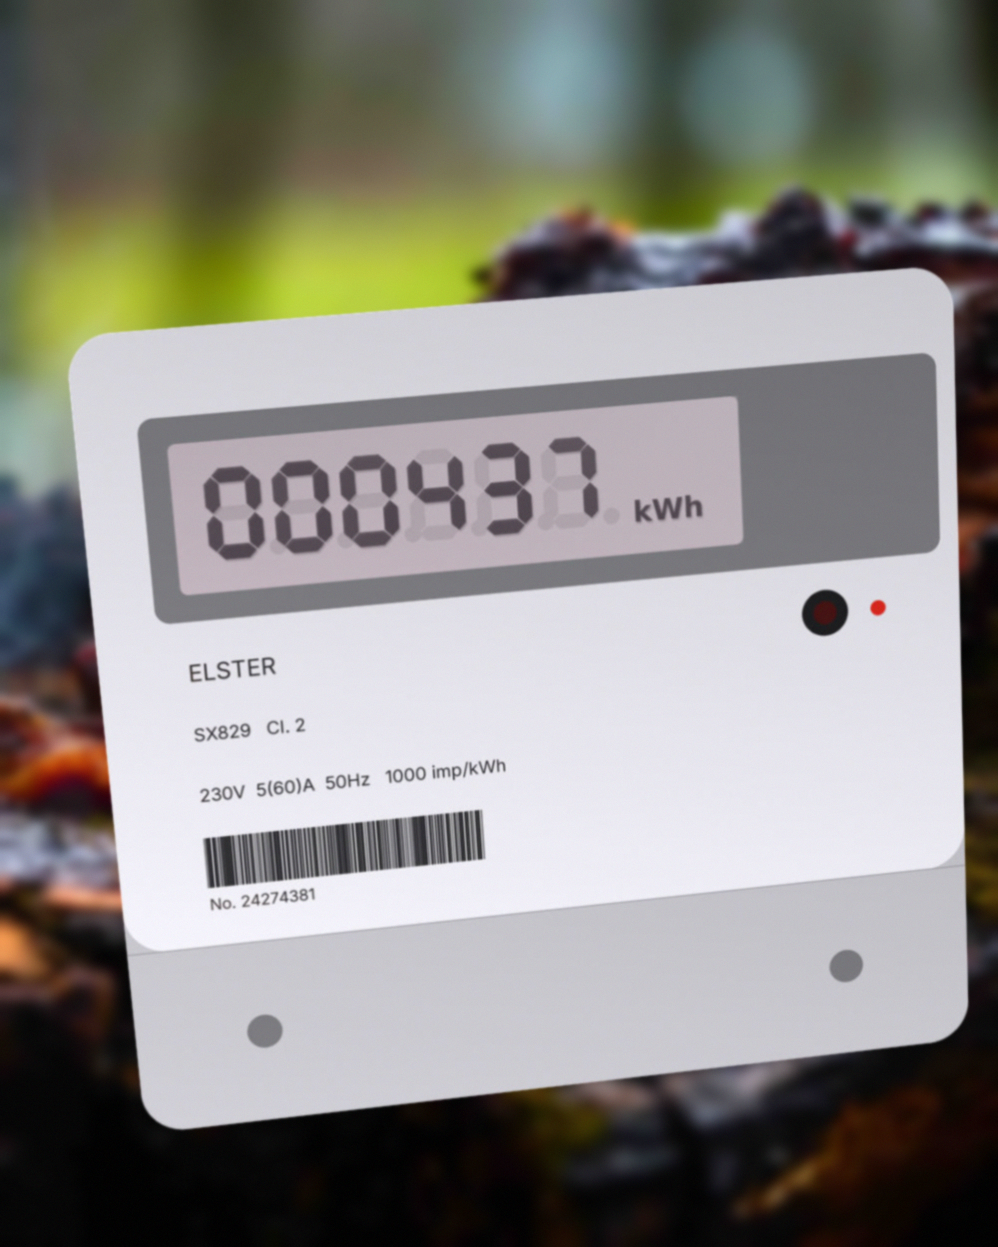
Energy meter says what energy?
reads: 437 kWh
